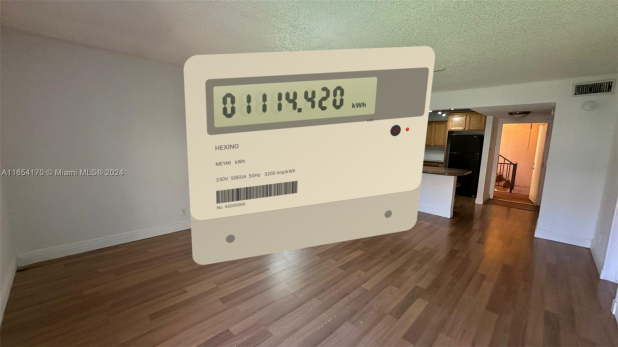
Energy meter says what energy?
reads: 1114.420 kWh
